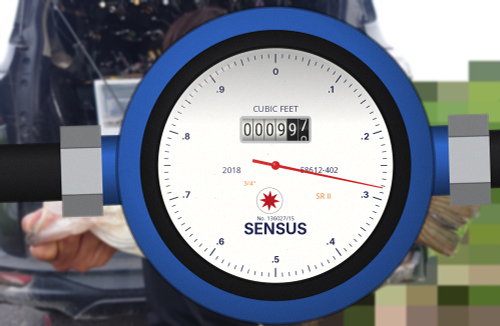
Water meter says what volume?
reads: 997.28 ft³
